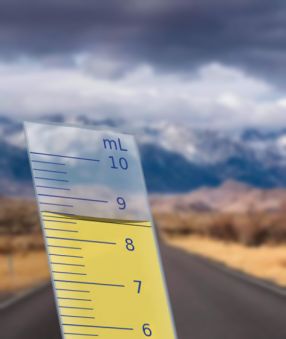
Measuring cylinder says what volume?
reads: 8.5 mL
